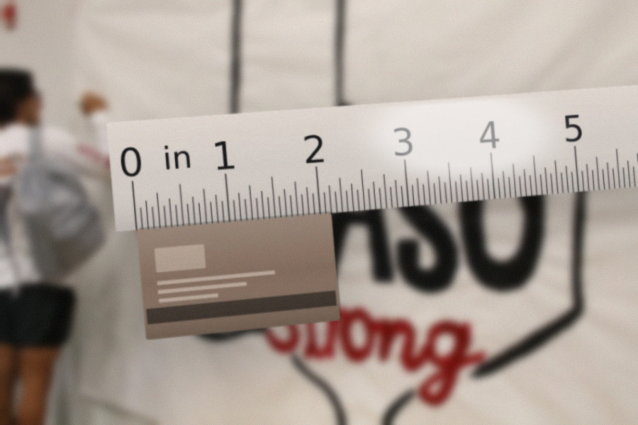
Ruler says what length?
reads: 2.125 in
